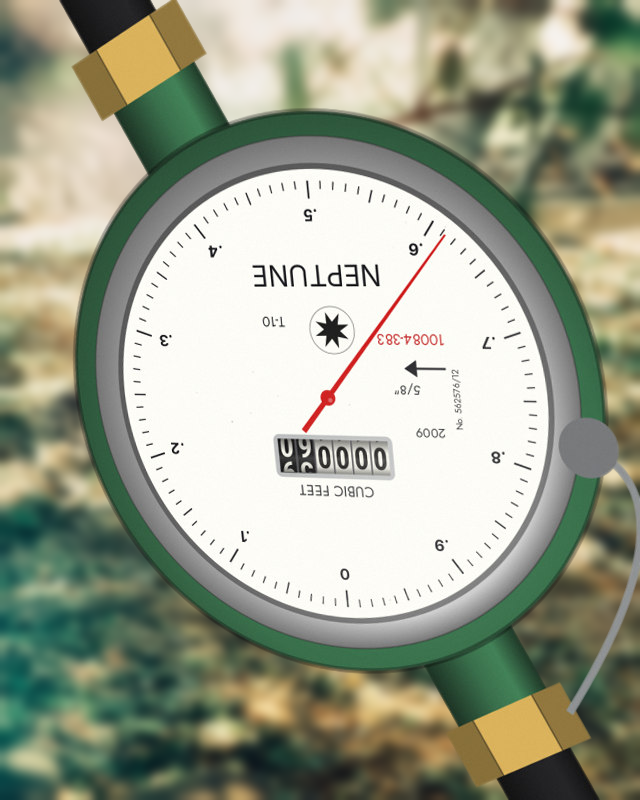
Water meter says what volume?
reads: 59.61 ft³
